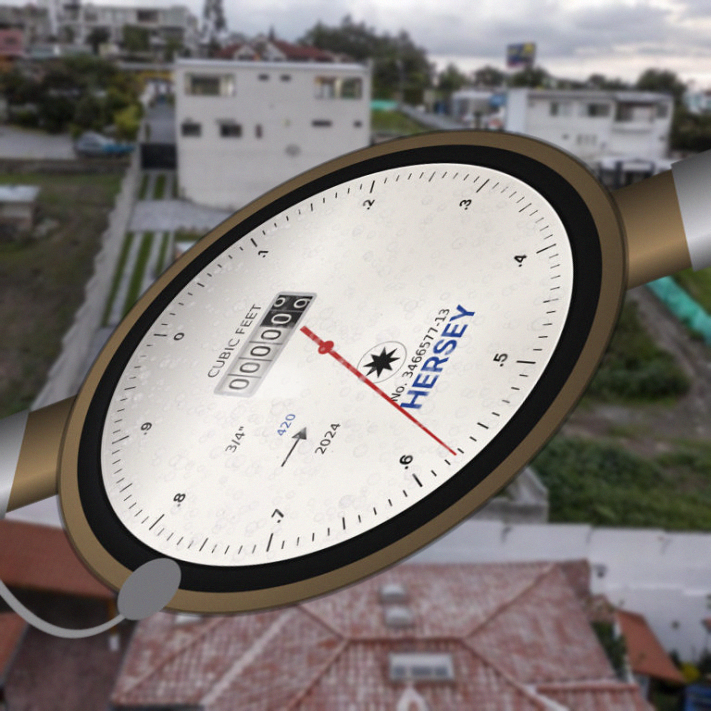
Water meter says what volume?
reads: 8.57 ft³
